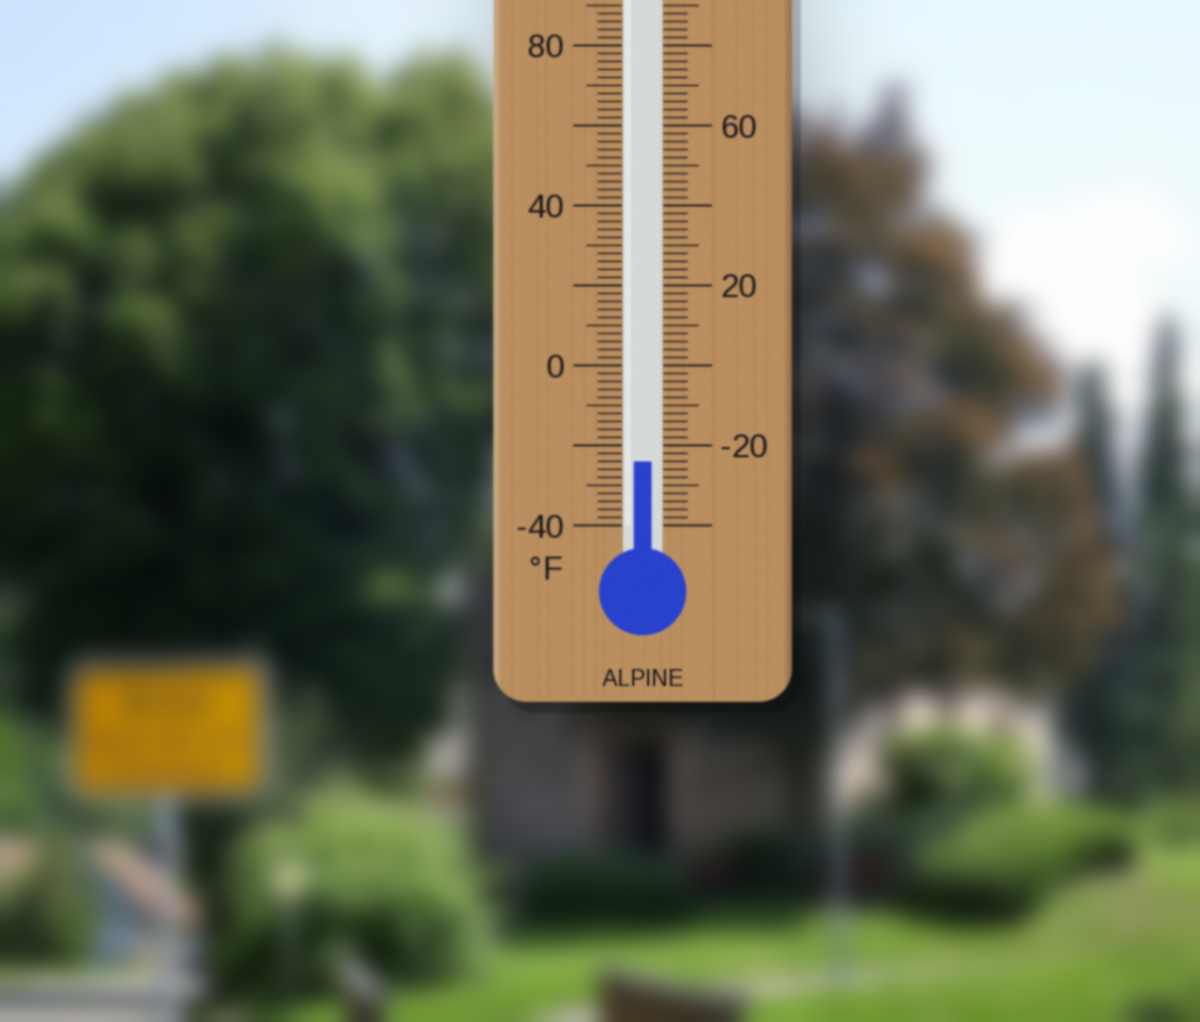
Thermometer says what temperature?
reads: -24 °F
